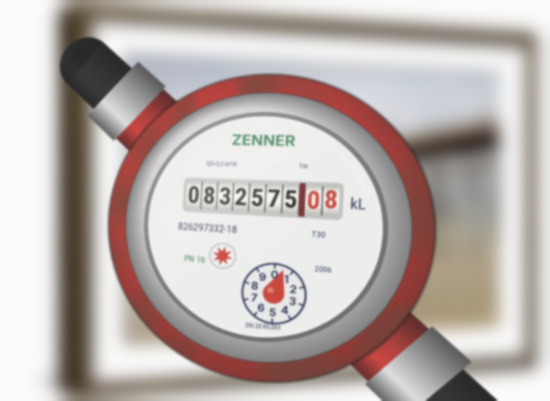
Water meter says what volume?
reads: 832575.080 kL
